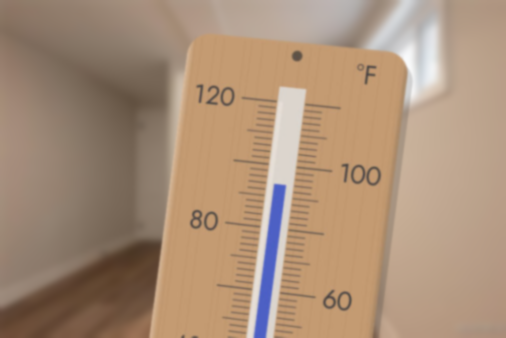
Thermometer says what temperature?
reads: 94 °F
